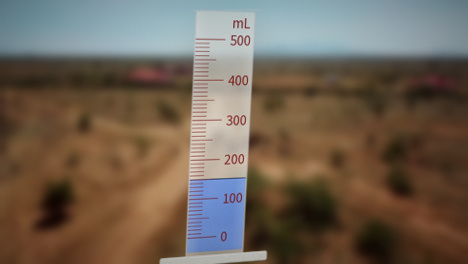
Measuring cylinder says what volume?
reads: 150 mL
